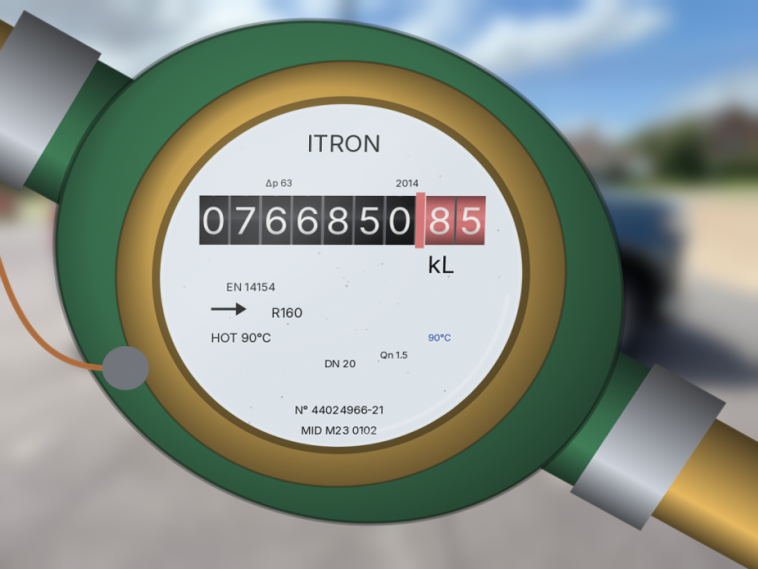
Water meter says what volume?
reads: 766850.85 kL
